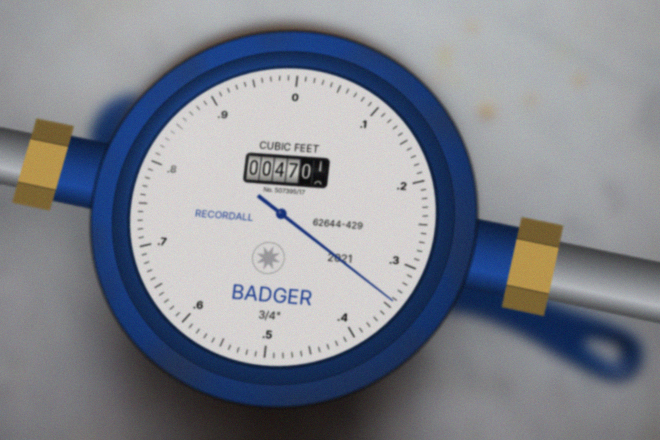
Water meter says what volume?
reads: 4701.34 ft³
